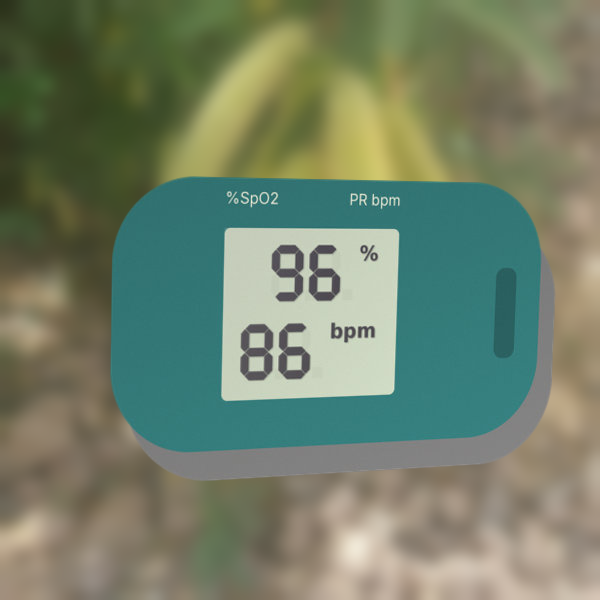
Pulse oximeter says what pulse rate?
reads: 86 bpm
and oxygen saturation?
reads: 96 %
